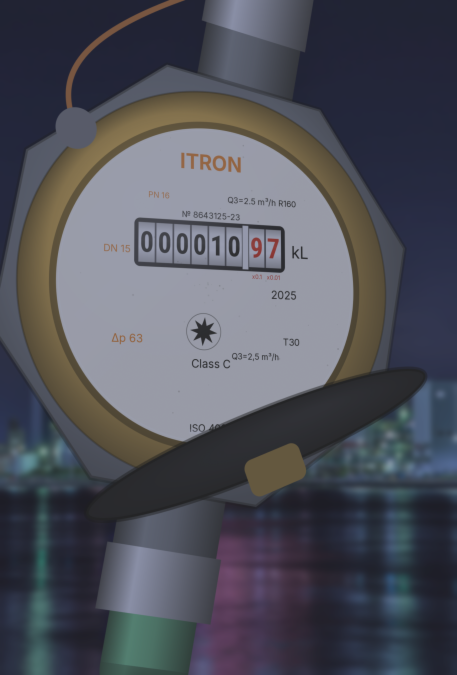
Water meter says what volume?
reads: 10.97 kL
